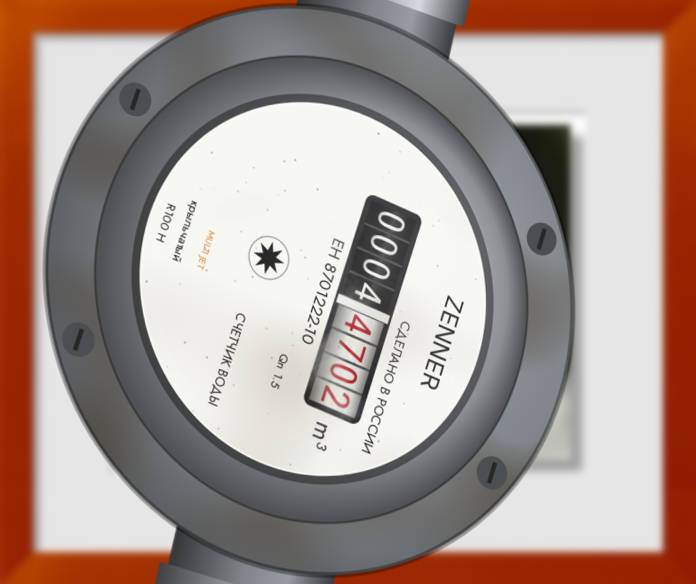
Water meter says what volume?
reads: 4.4702 m³
